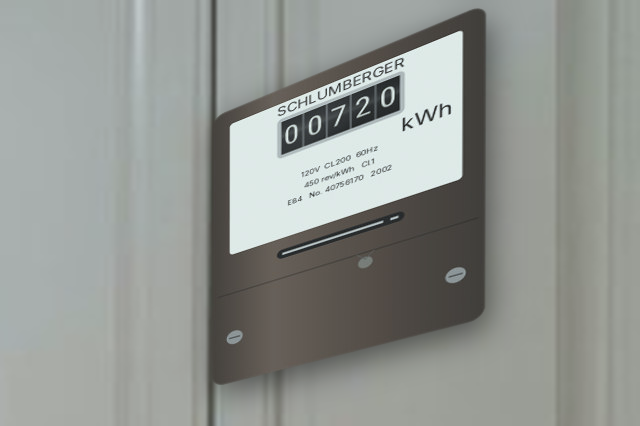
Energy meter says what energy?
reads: 720 kWh
